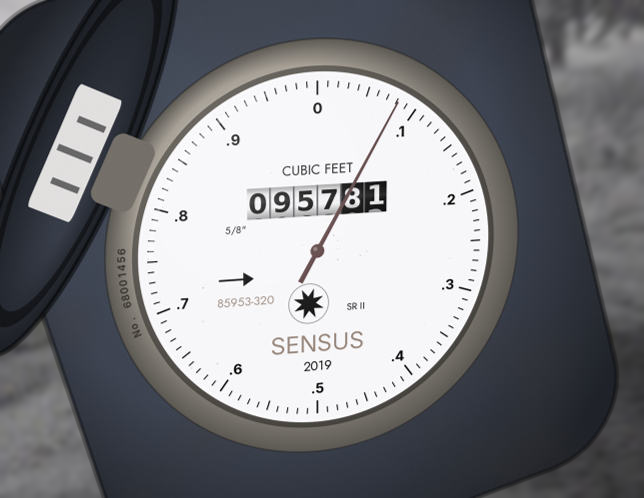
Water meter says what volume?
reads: 95781.08 ft³
